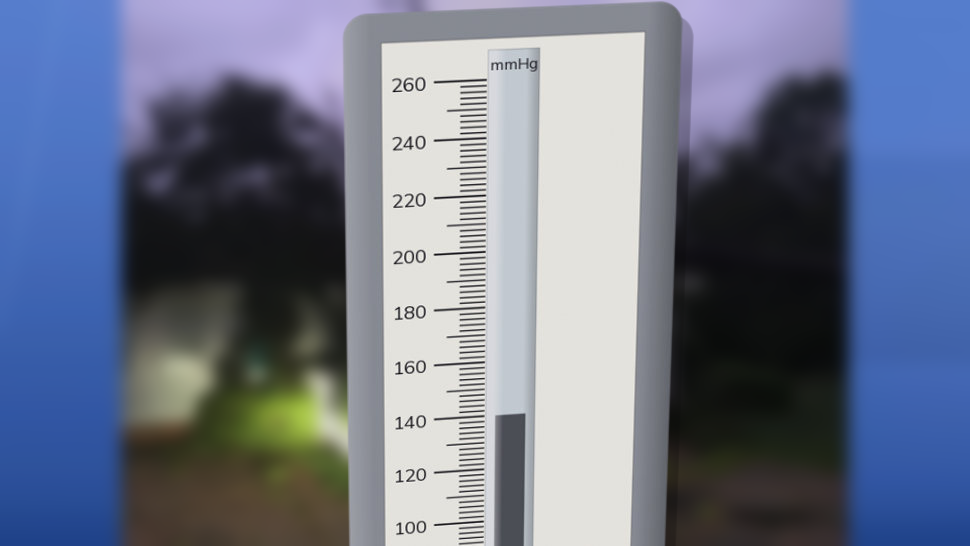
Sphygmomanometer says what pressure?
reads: 140 mmHg
